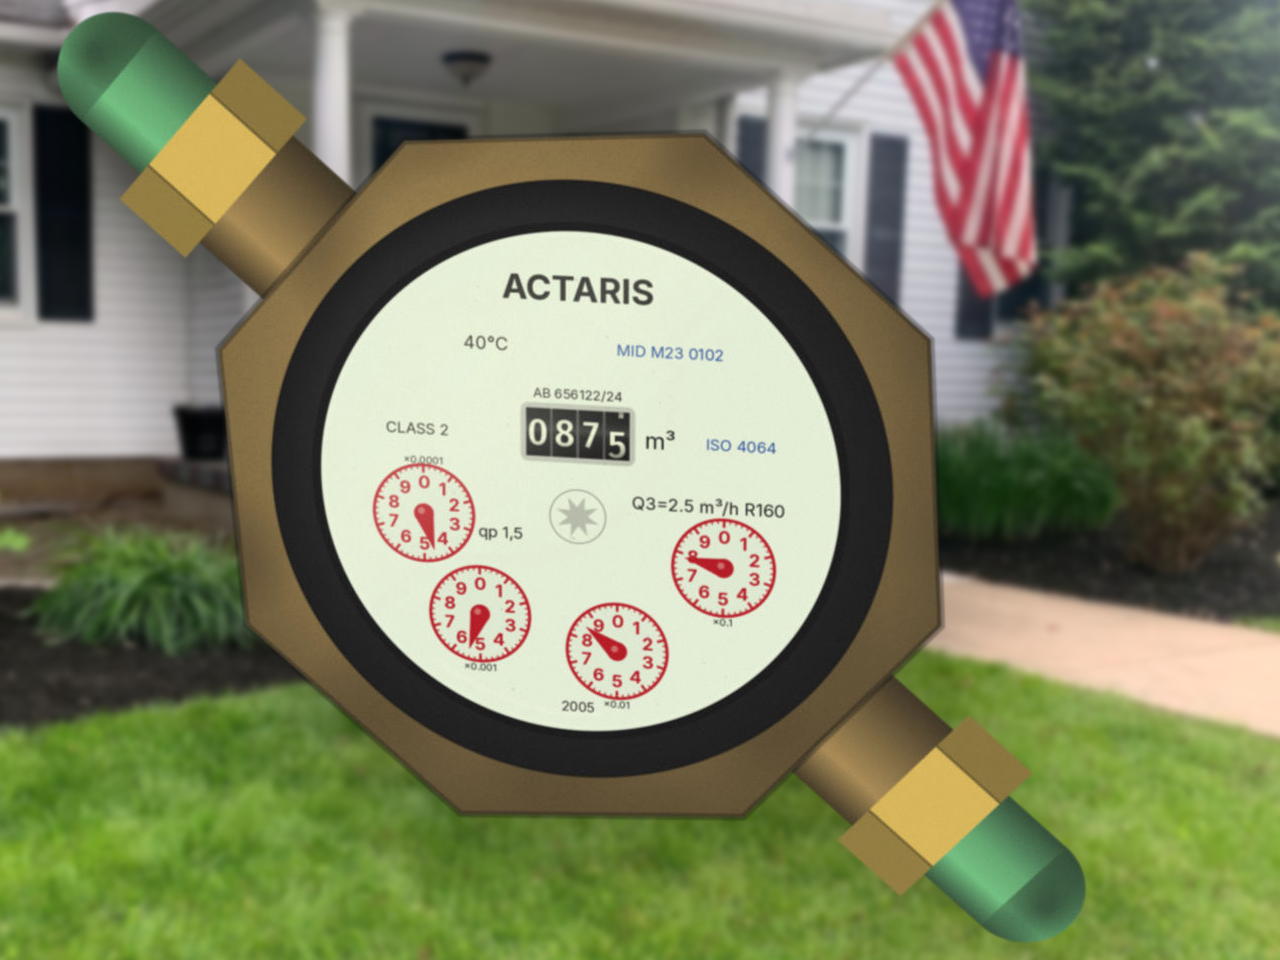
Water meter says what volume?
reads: 874.7854 m³
